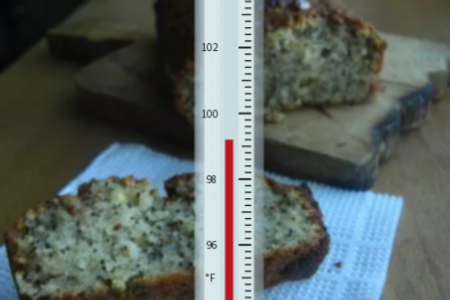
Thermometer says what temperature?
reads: 99.2 °F
